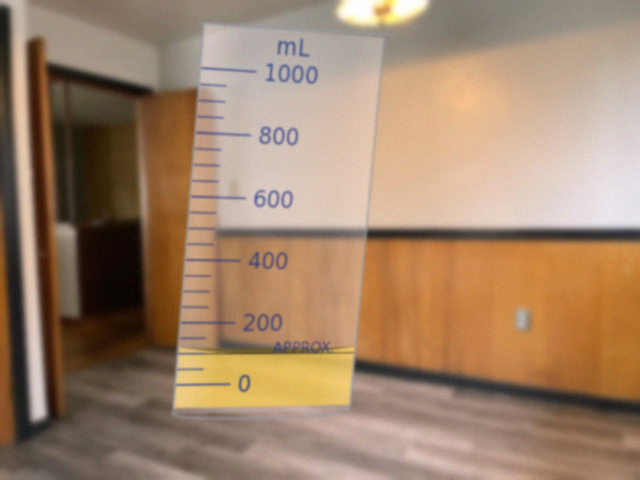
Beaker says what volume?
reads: 100 mL
